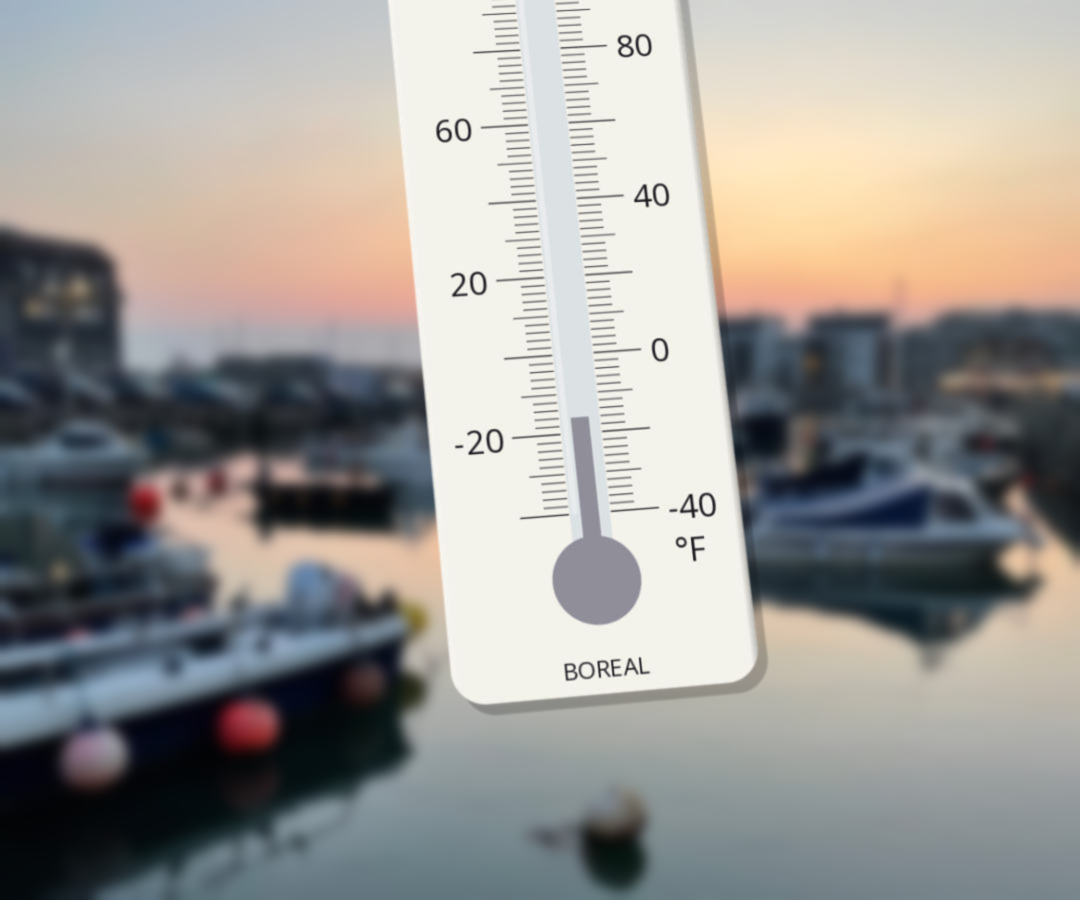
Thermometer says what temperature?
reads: -16 °F
